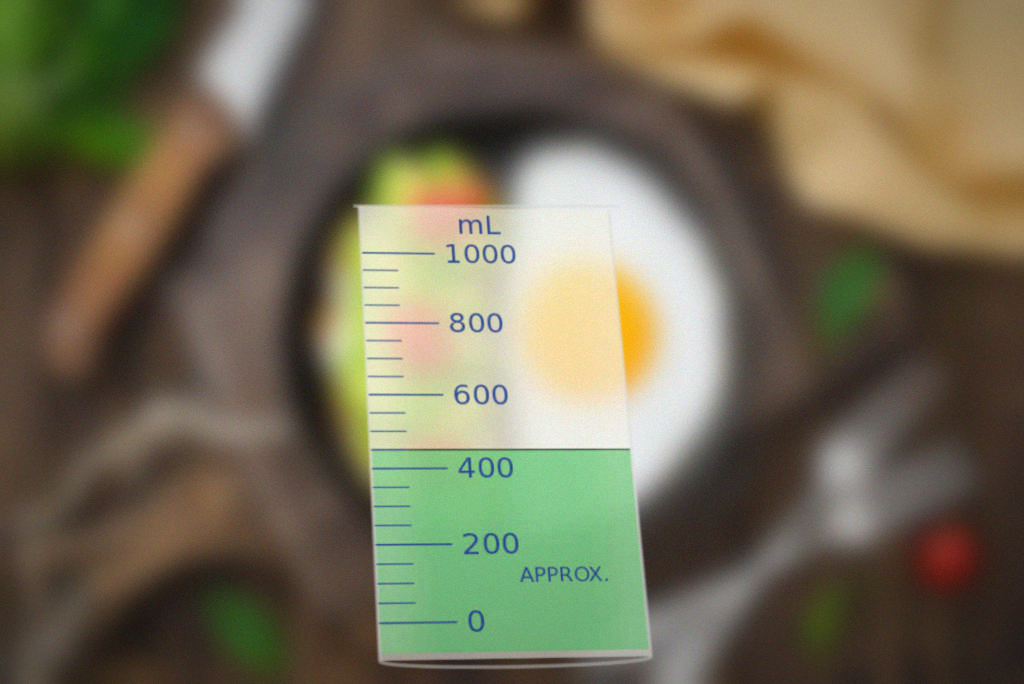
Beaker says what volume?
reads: 450 mL
